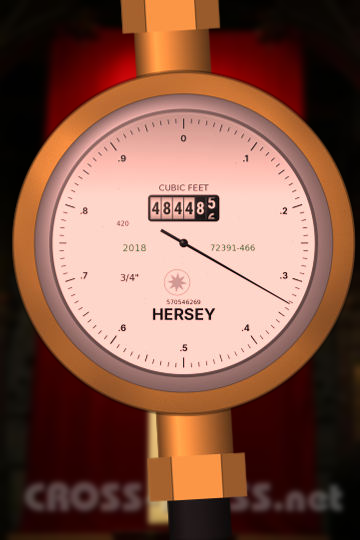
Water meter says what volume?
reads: 484485.33 ft³
